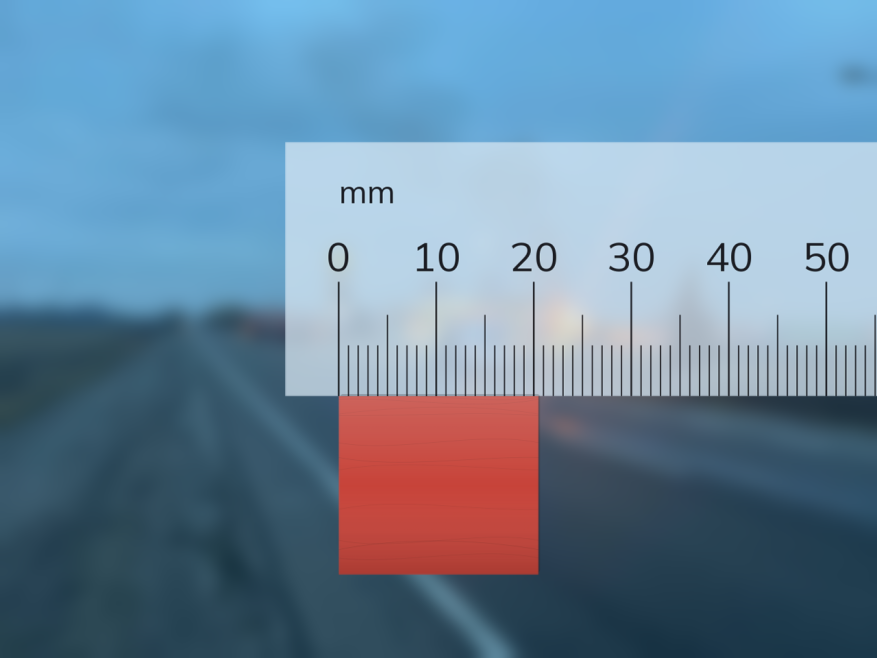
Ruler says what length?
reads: 20.5 mm
